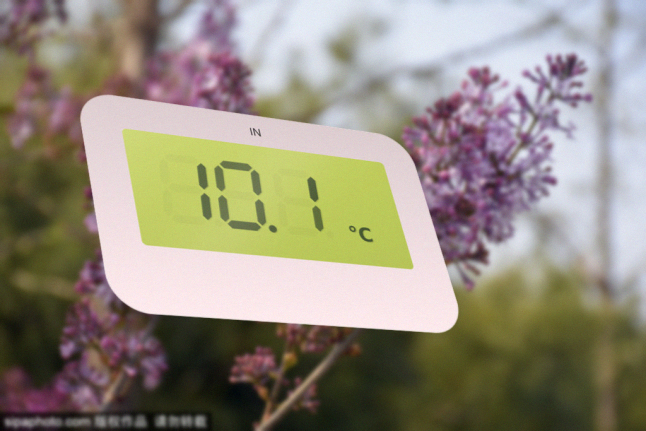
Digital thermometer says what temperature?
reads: 10.1 °C
